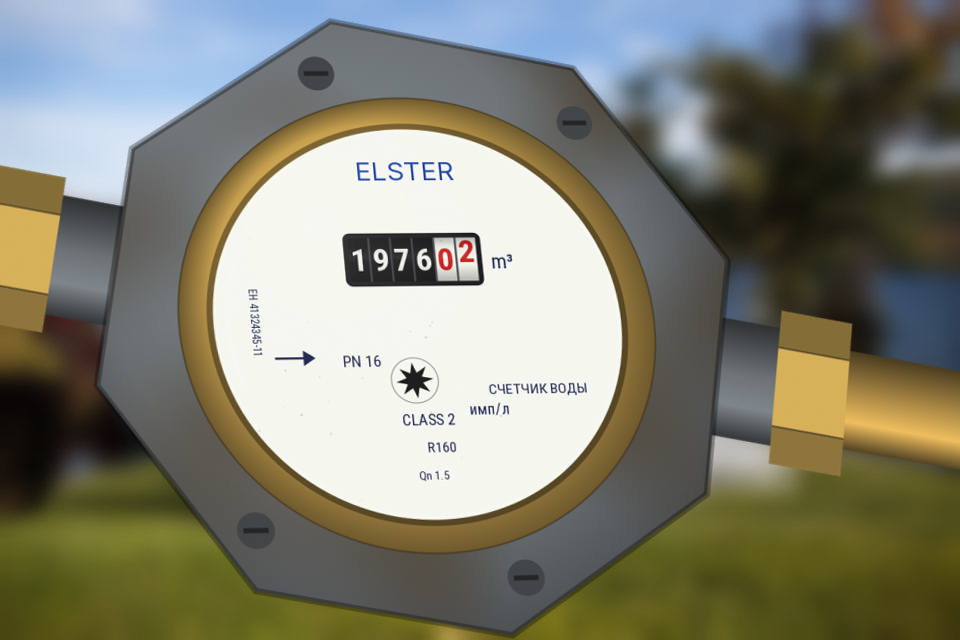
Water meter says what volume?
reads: 1976.02 m³
